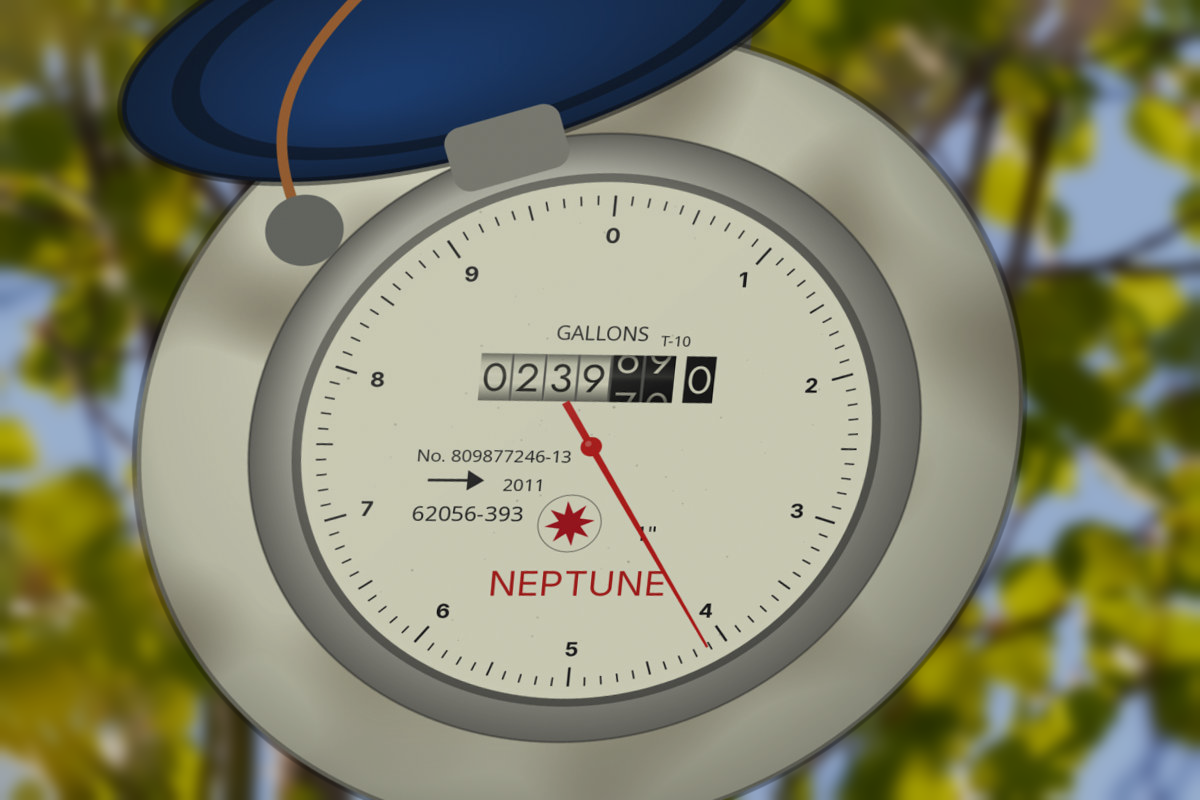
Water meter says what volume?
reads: 239694.1 gal
